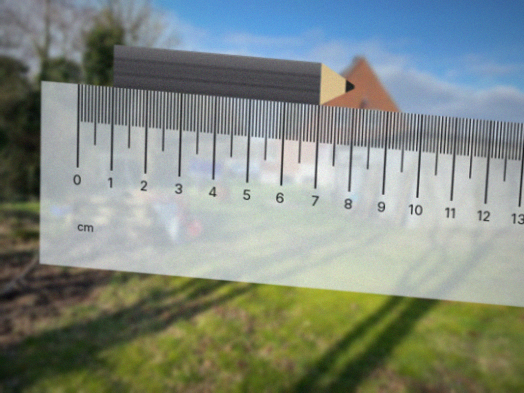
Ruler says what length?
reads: 7 cm
